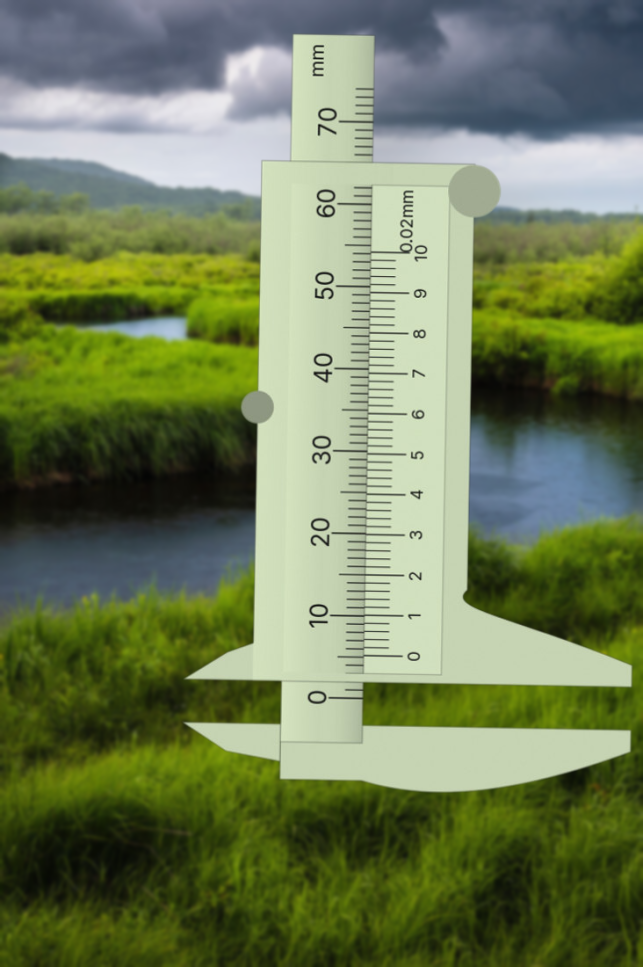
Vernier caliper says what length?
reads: 5.2 mm
